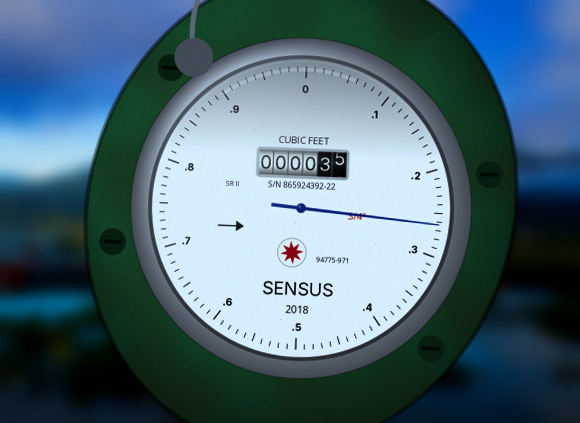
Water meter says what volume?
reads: 35.26 ft³
